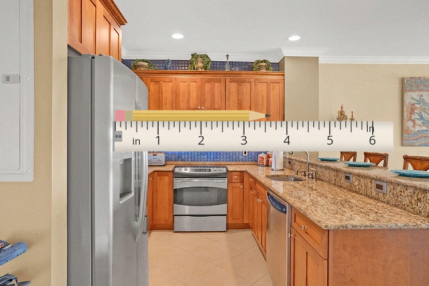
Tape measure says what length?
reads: 3.625 in
